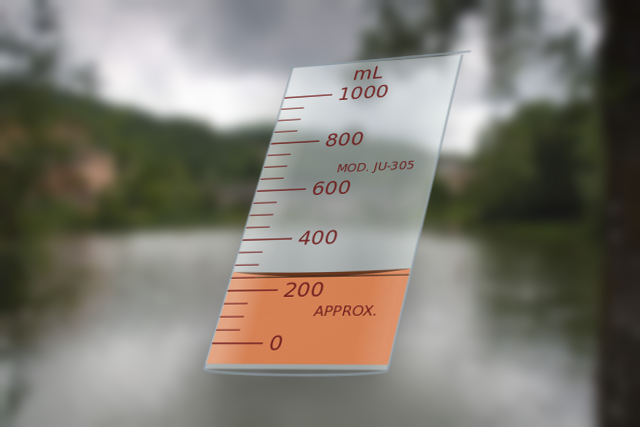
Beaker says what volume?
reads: 250 mL
